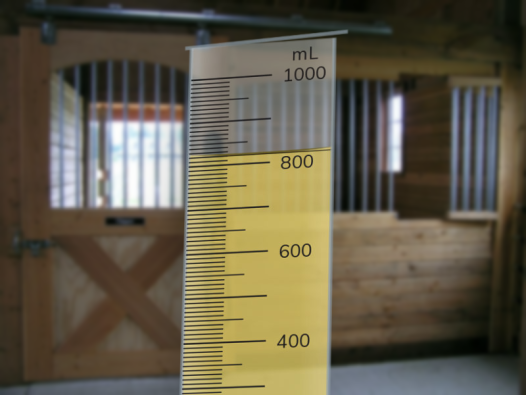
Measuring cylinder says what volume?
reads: 820 mL
